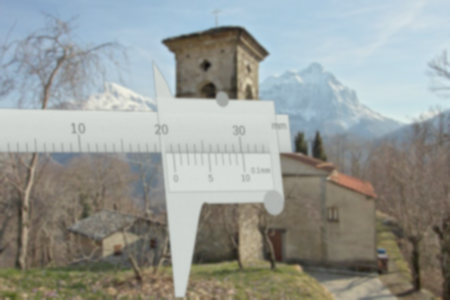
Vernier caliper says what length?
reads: 21.2 mm
